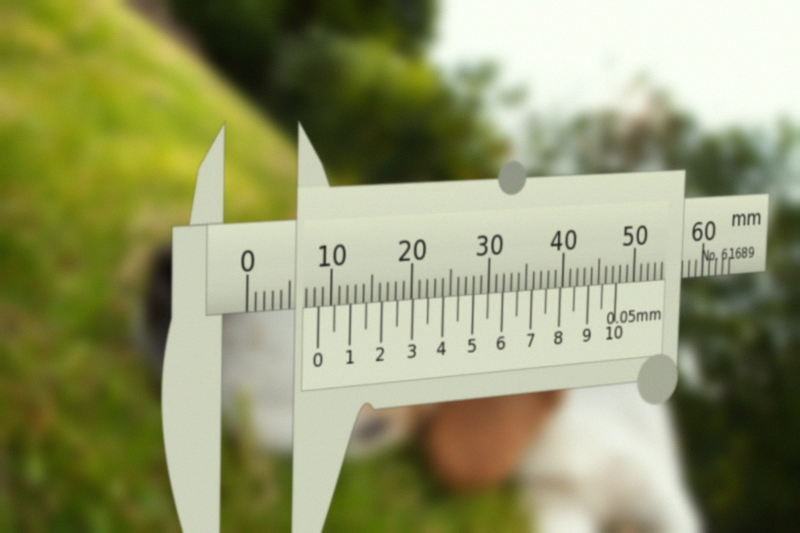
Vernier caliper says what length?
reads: 8.5 mm
